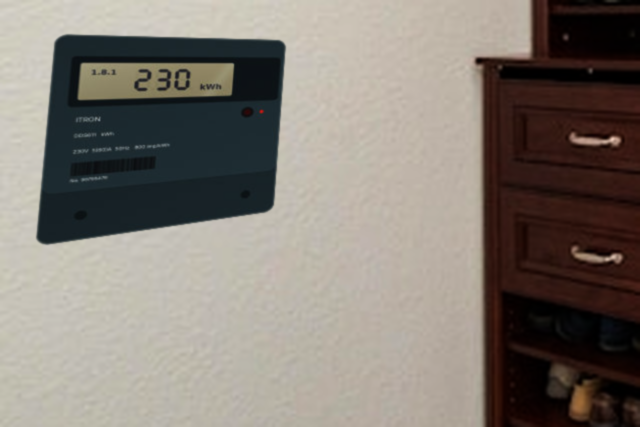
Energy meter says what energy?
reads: 230 kWh
